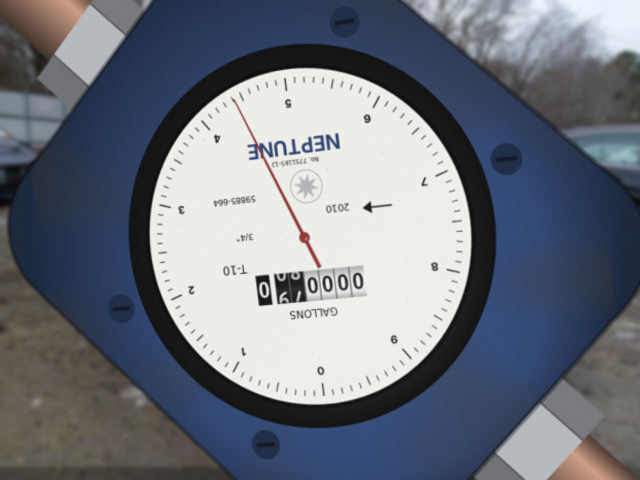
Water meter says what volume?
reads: 794.4 gal
